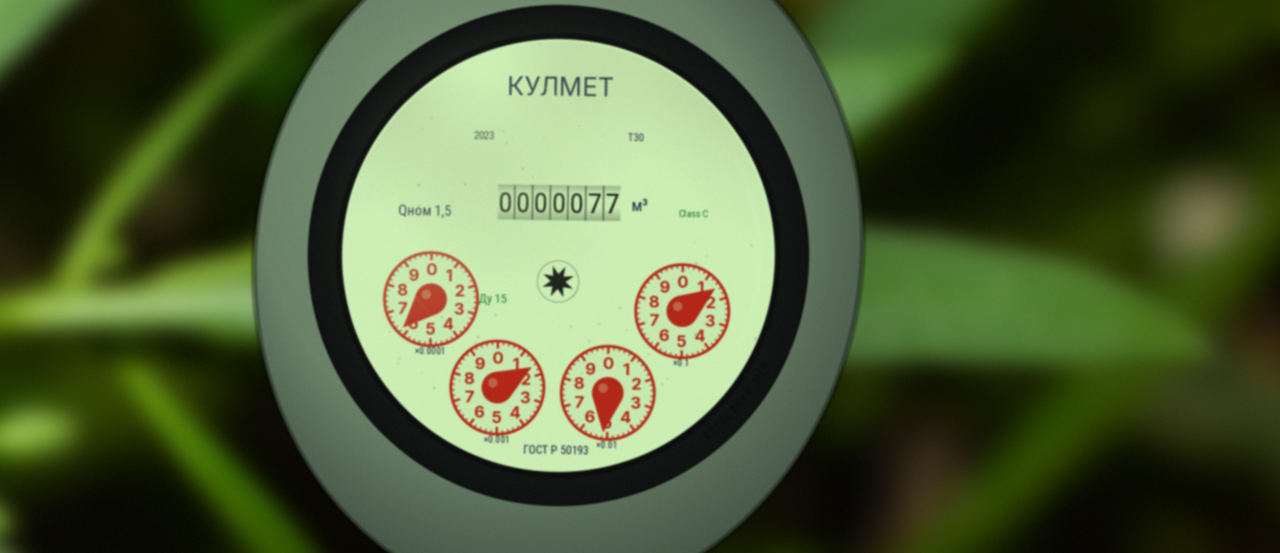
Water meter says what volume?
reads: 77.1516 m³
